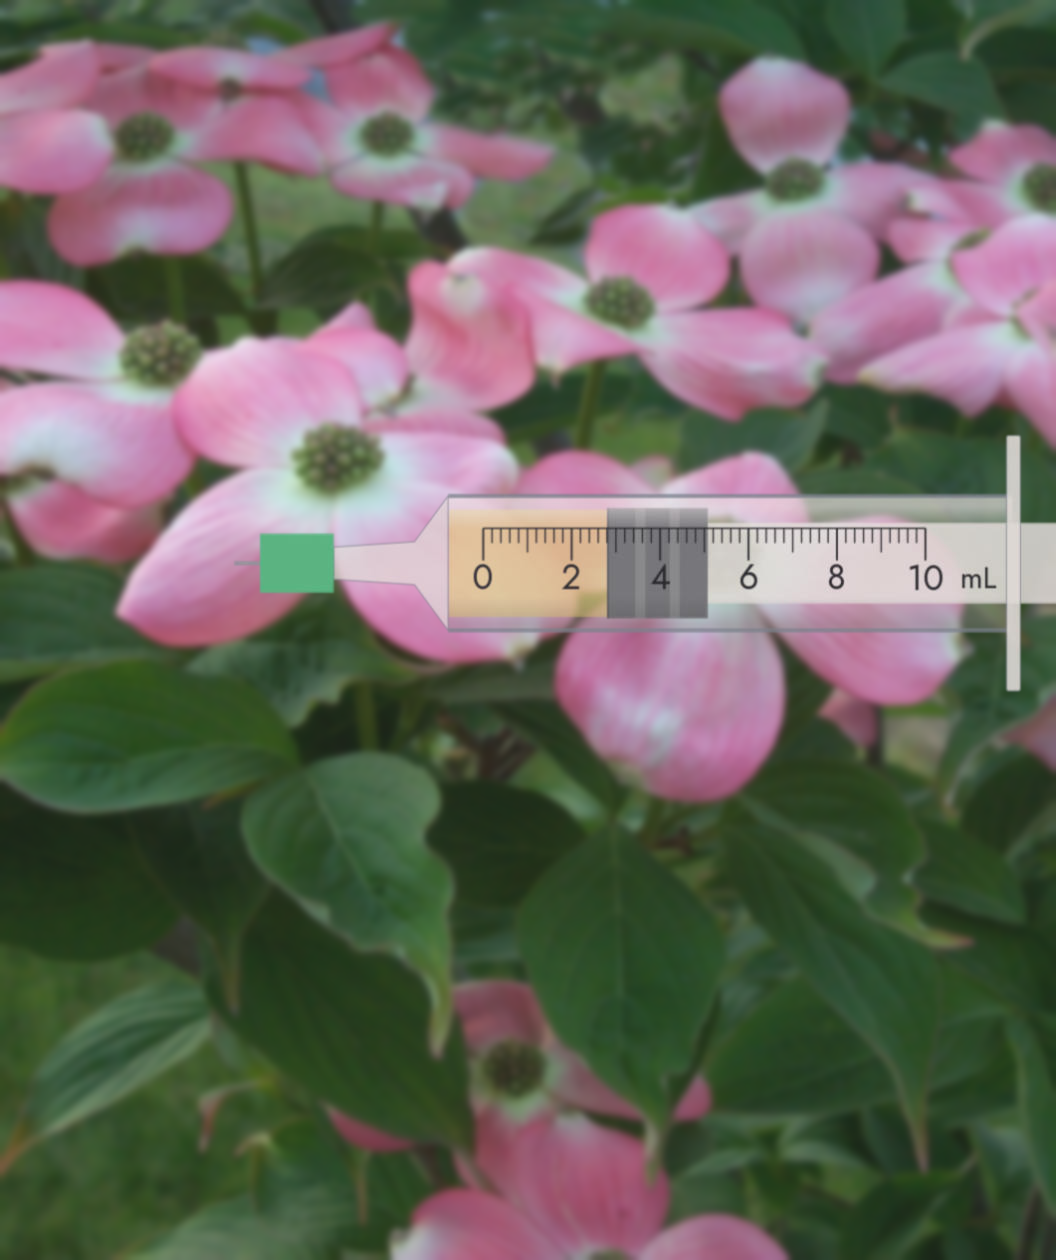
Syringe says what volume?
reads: 2.8 mL
